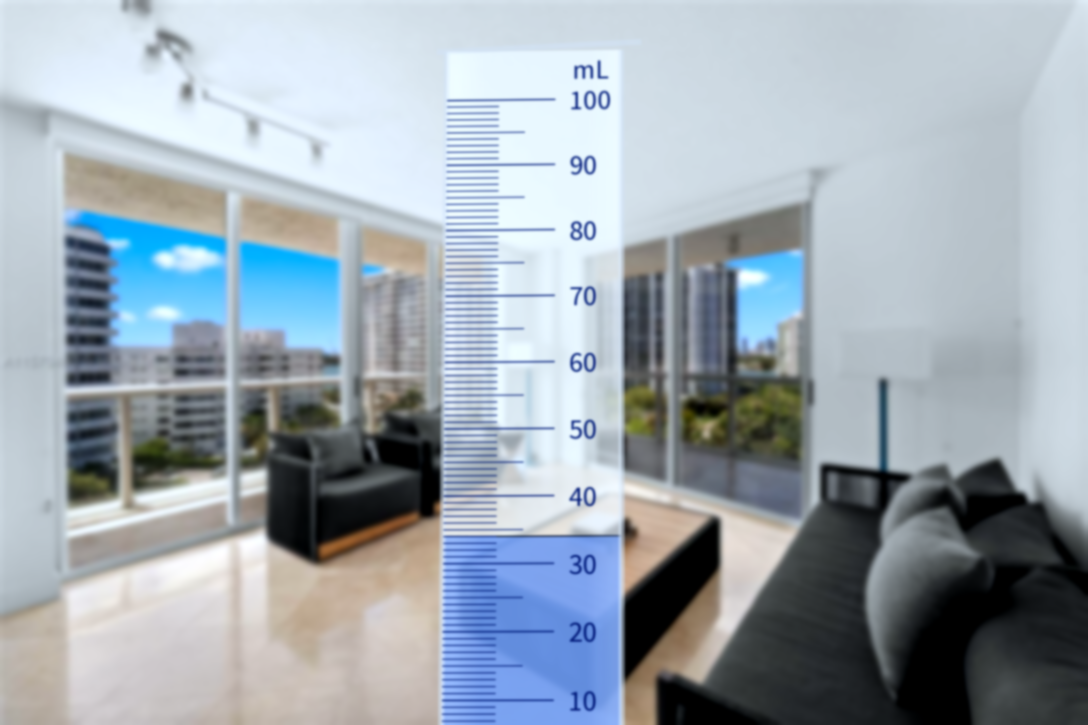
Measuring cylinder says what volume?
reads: 34 mL
